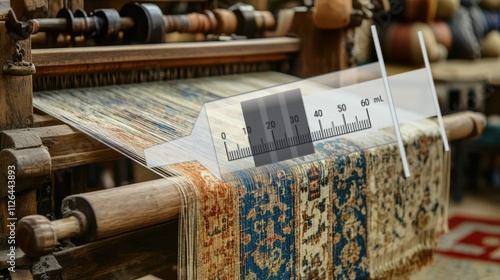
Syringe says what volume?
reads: 10 mL
